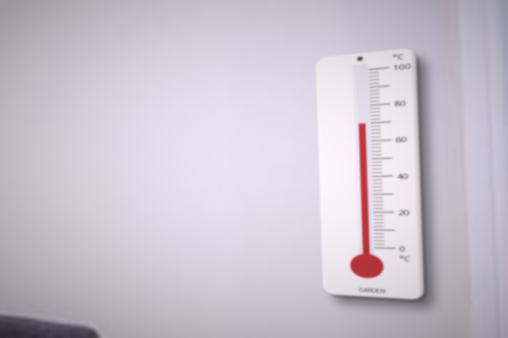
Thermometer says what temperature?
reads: 70 °C
